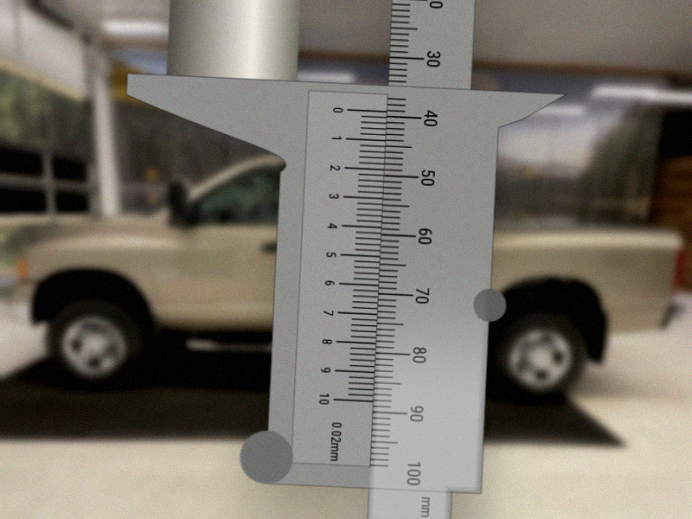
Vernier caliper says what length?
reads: 39.2 mm
